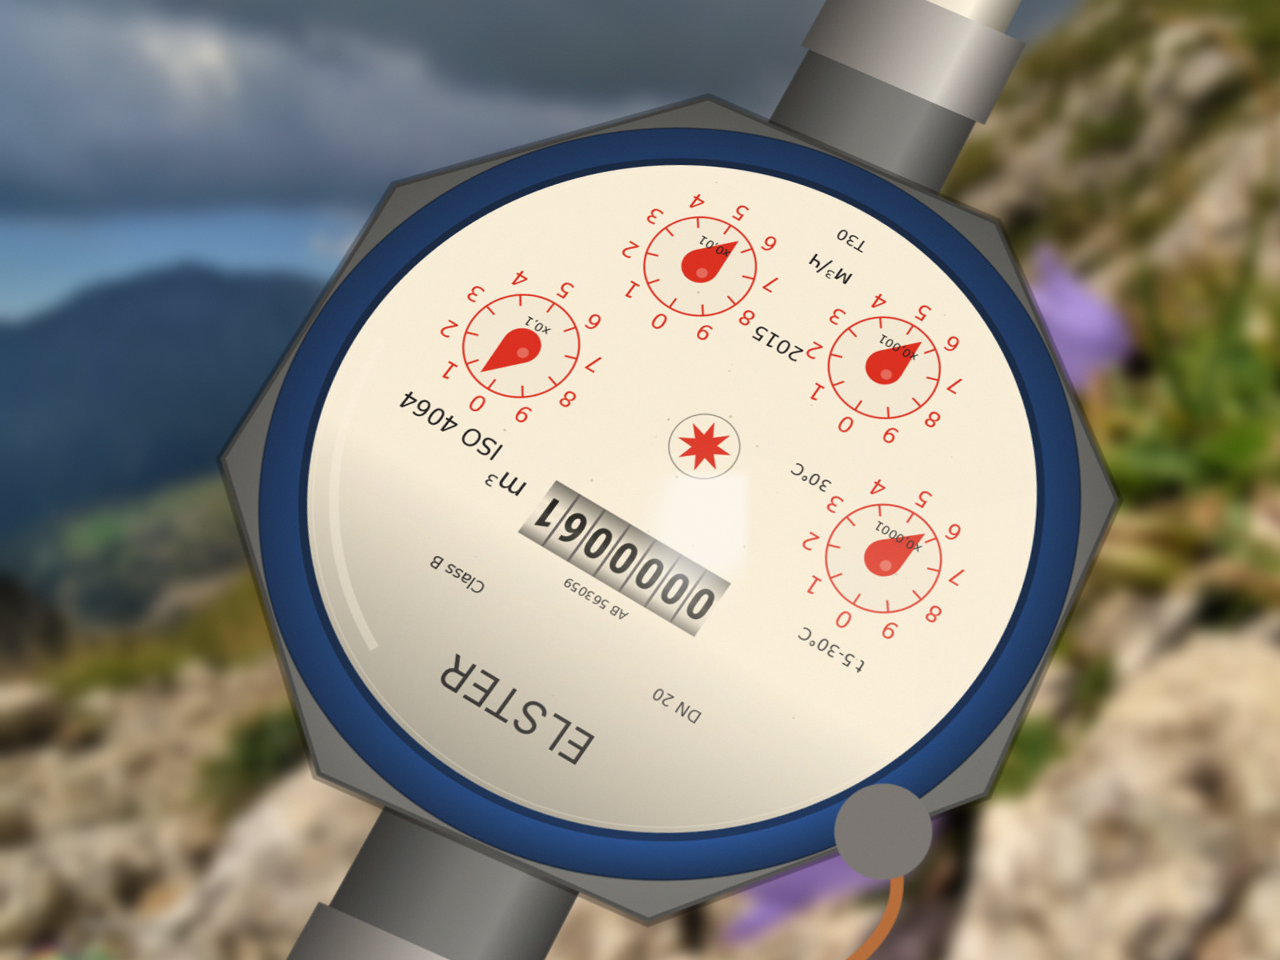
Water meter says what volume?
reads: 61.0555 m³
